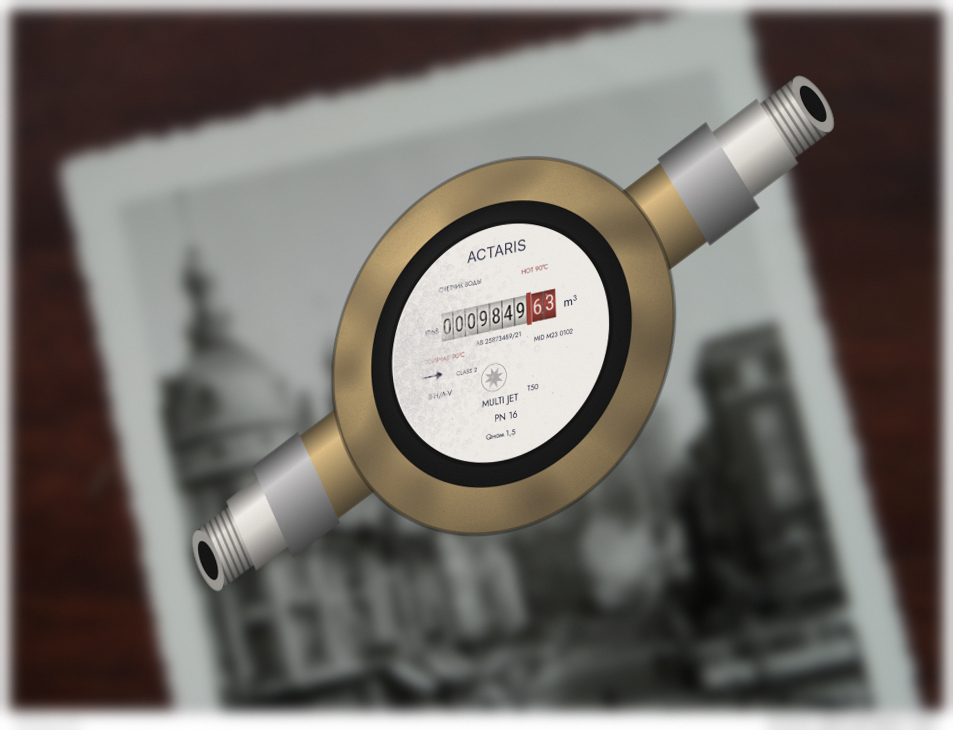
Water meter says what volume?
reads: 9849.63 m³
